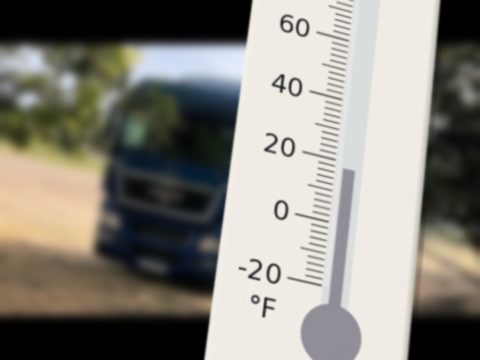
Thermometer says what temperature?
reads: 18 °F
